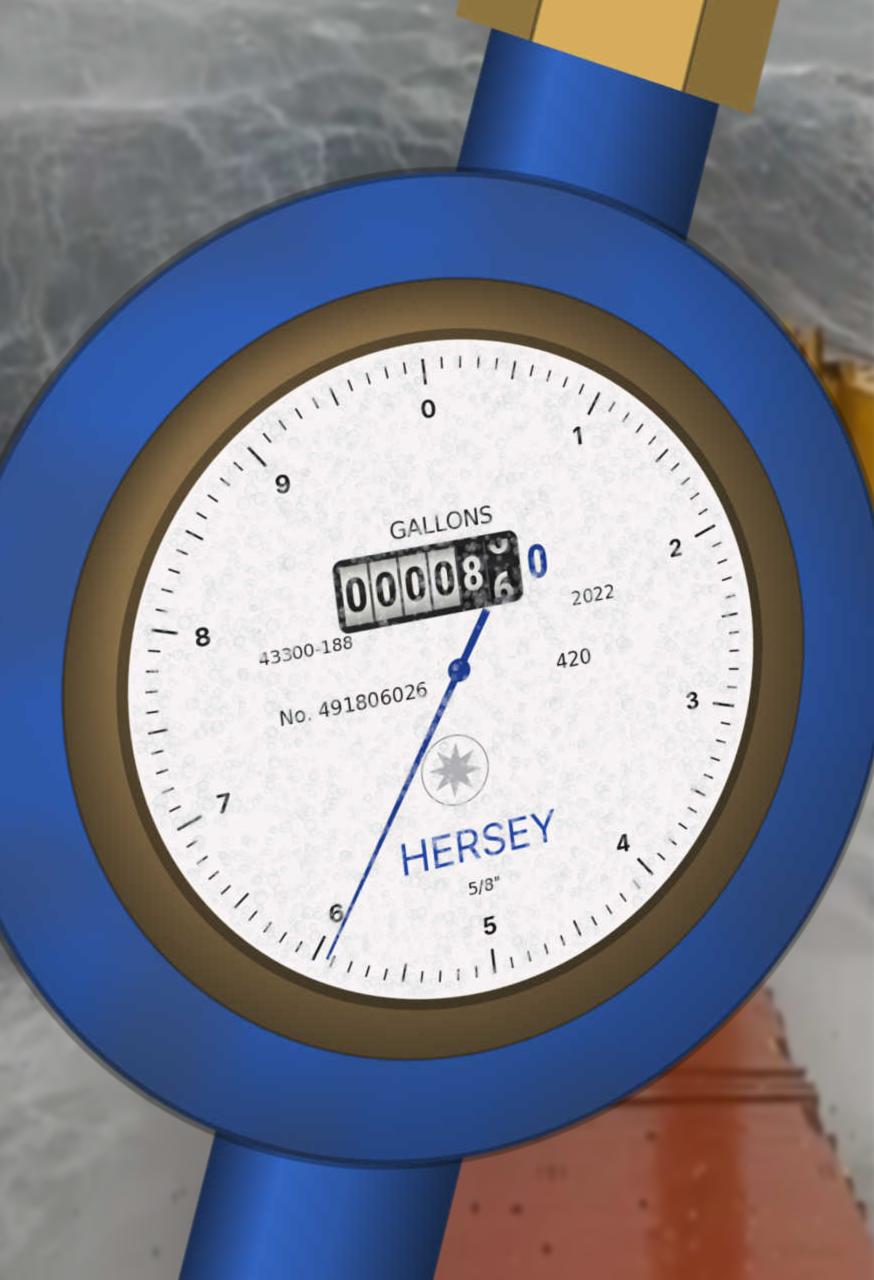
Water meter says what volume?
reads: 855.9 gal
